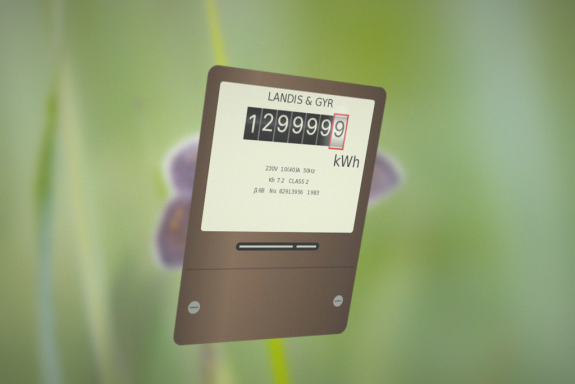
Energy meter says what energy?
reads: 129999.9 kWh
